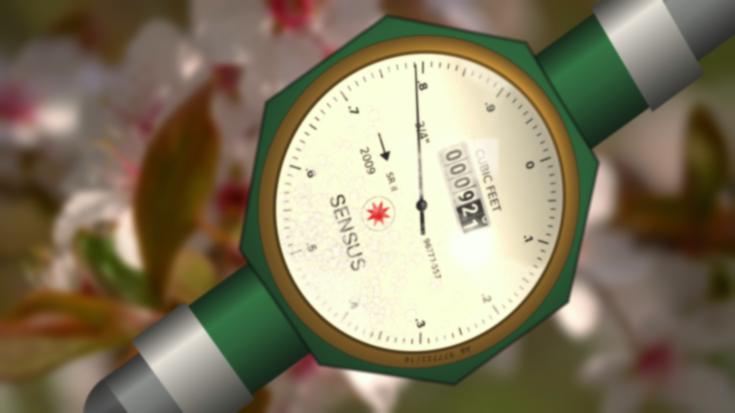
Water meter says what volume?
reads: 920.79 ft³
